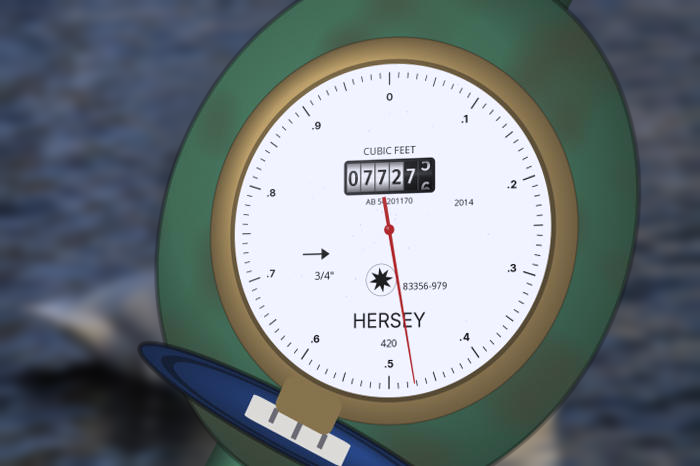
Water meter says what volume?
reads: 77275.47 ft³
